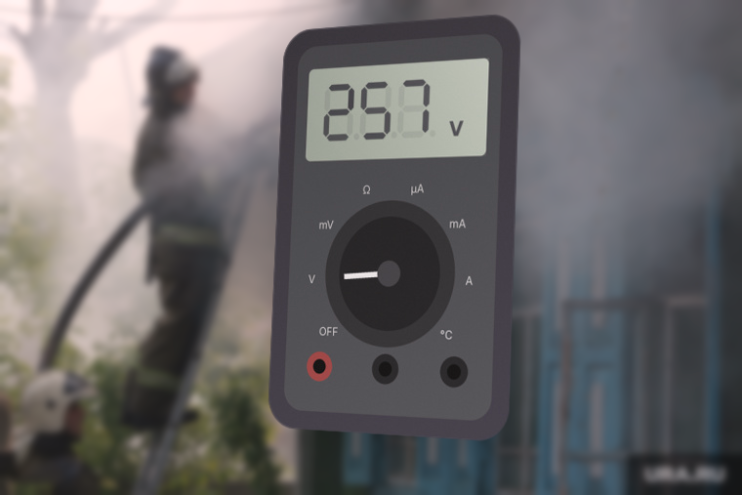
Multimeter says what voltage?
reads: 257 V
